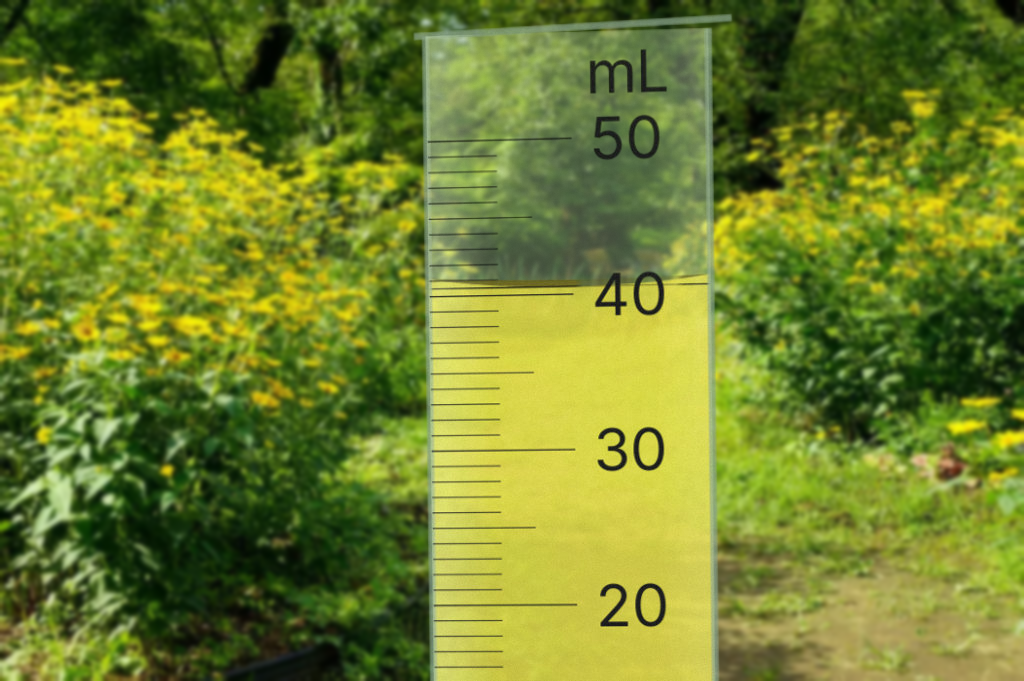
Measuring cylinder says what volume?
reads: 40.5 mL
